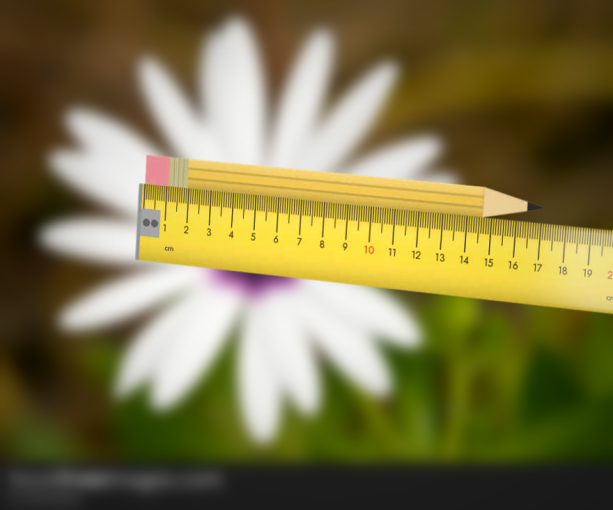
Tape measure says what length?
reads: 17 cm
